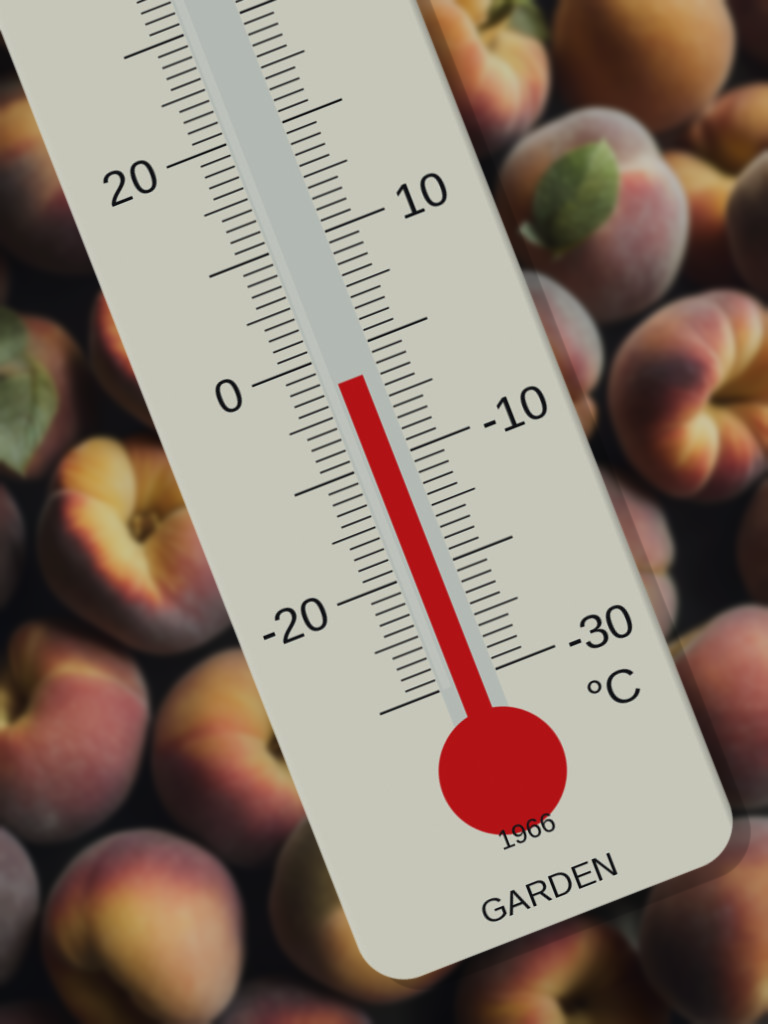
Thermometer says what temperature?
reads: -2.5 °C
